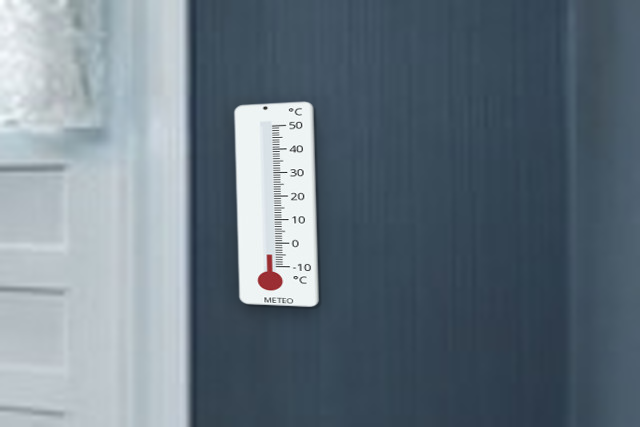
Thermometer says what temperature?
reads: -5 °C
